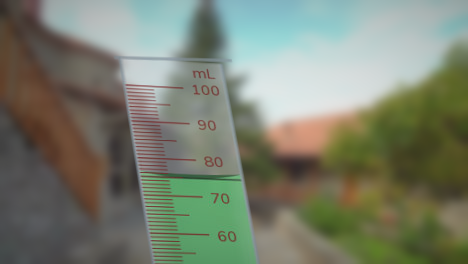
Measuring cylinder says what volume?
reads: 75 mL
